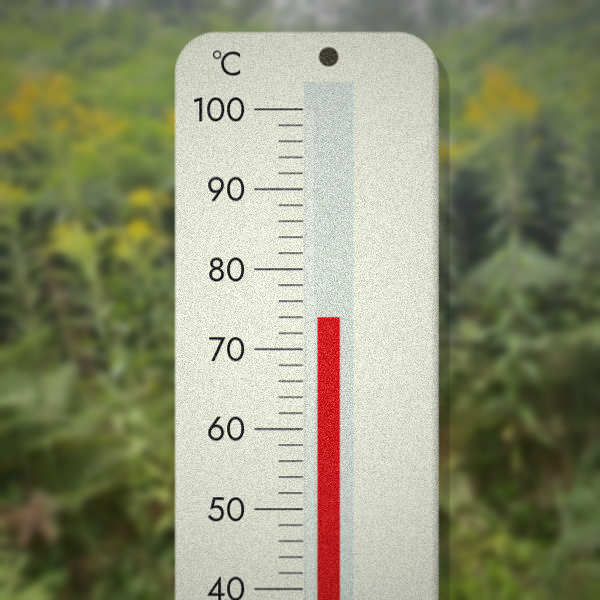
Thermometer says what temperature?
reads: 74 °C
